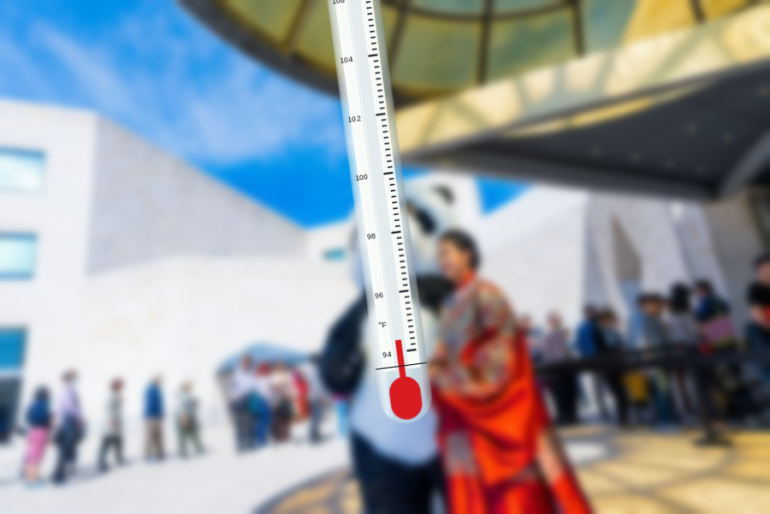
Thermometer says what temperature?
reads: 94.4 °F
